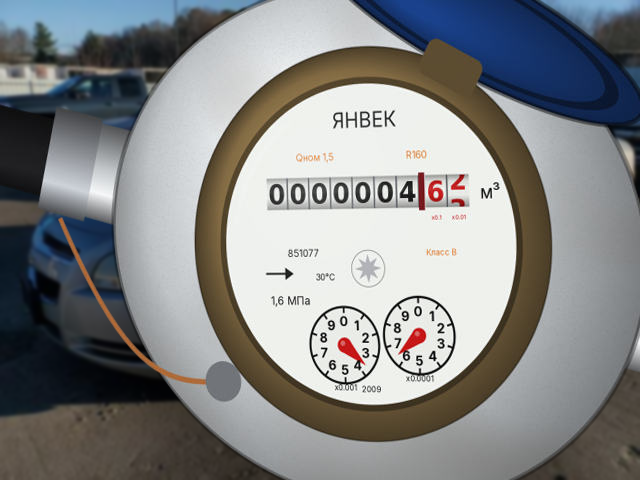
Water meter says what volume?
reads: 4.6236 m³
